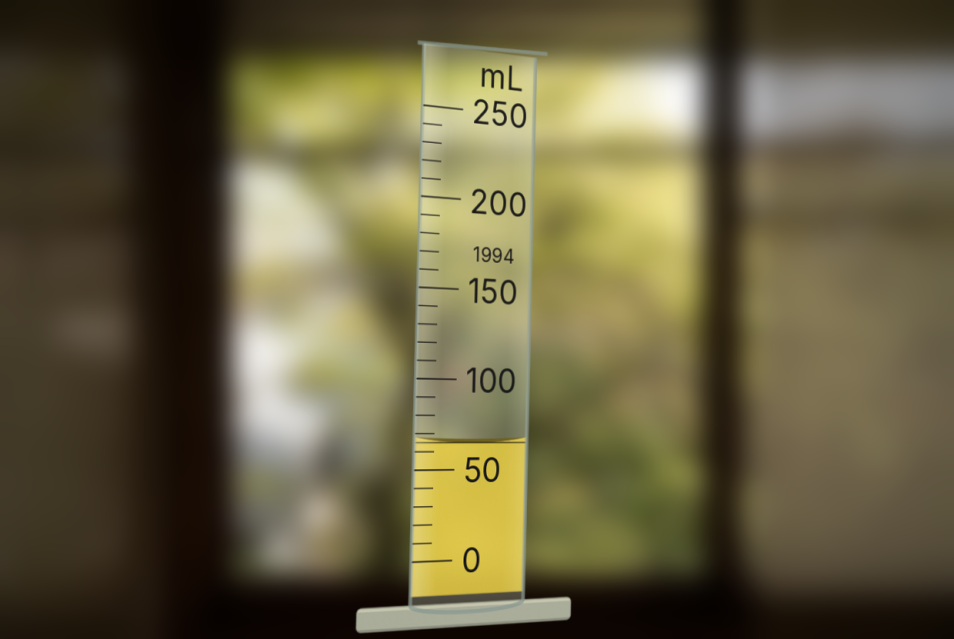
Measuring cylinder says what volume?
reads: 65 mL
